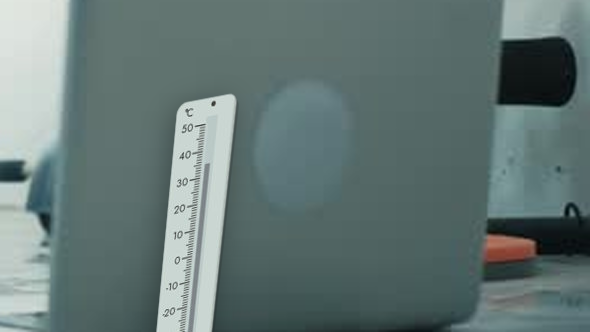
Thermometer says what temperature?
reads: 35 °C
